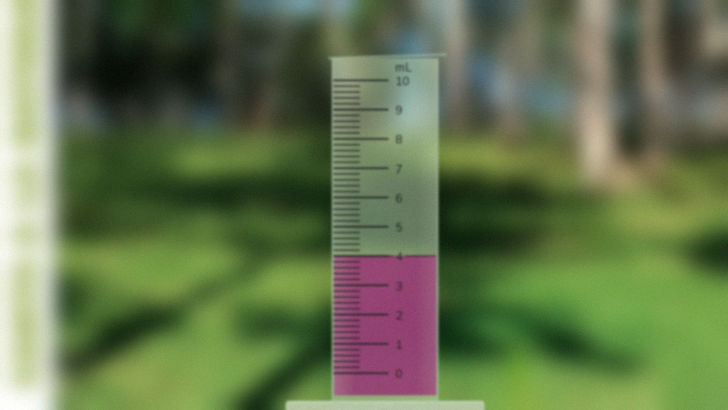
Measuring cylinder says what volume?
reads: 4 mL
